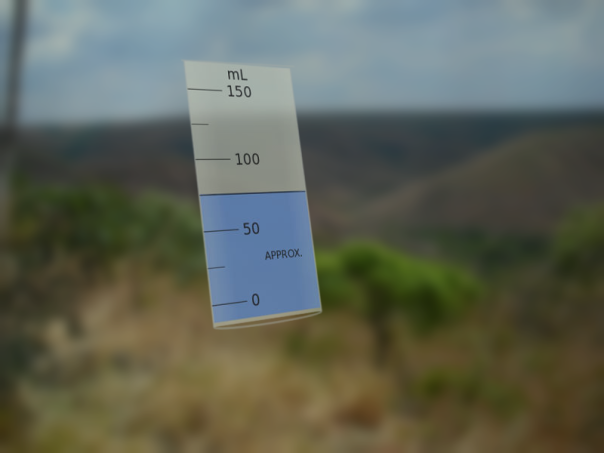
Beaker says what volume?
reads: 75 mL
